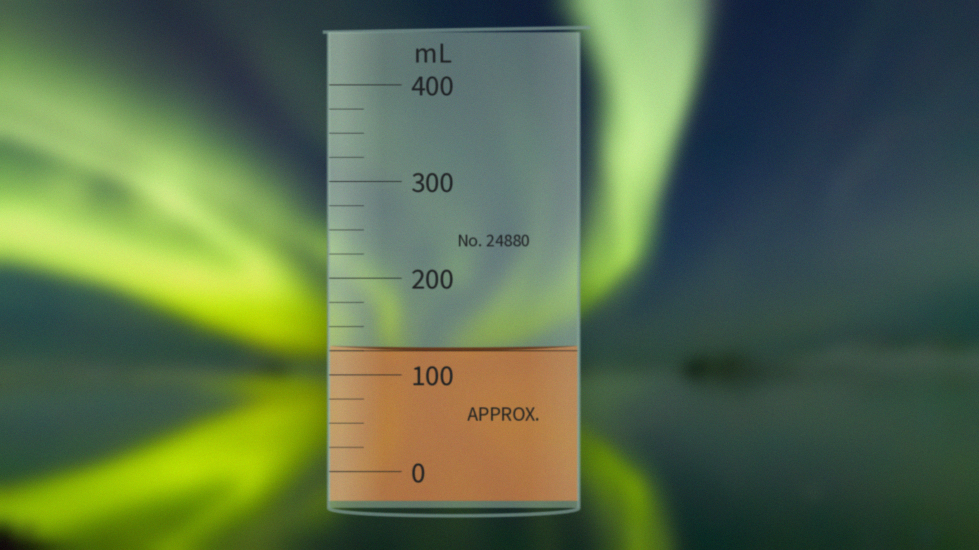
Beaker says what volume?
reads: 125 mL
